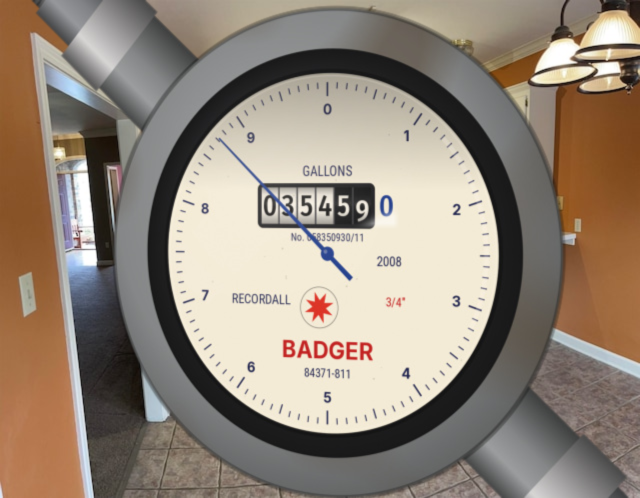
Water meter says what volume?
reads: 354588.7 gal
